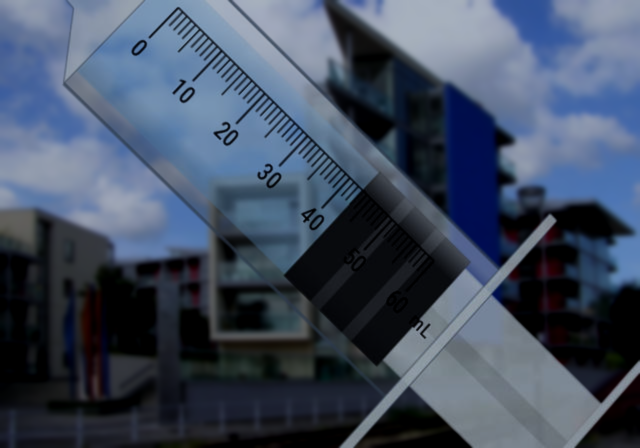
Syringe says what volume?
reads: 43 mL
